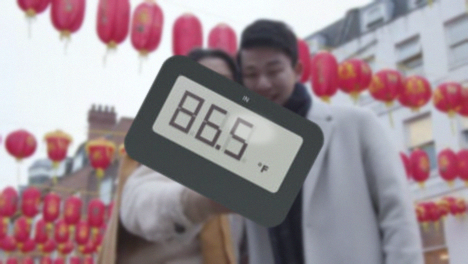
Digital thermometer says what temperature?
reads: 86.5 °F
